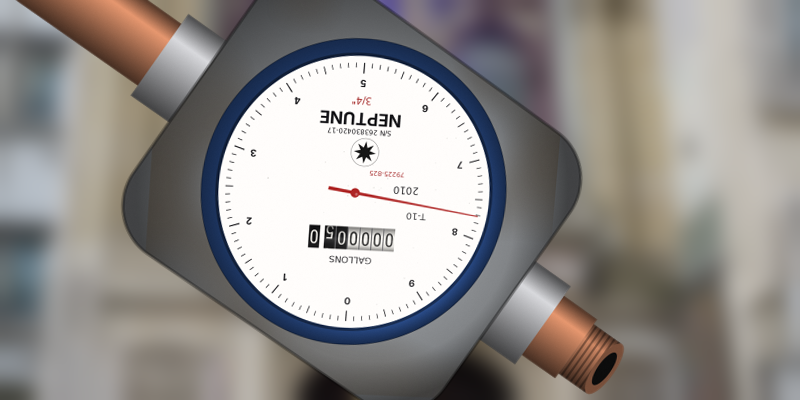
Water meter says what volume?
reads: 47.7 gal
